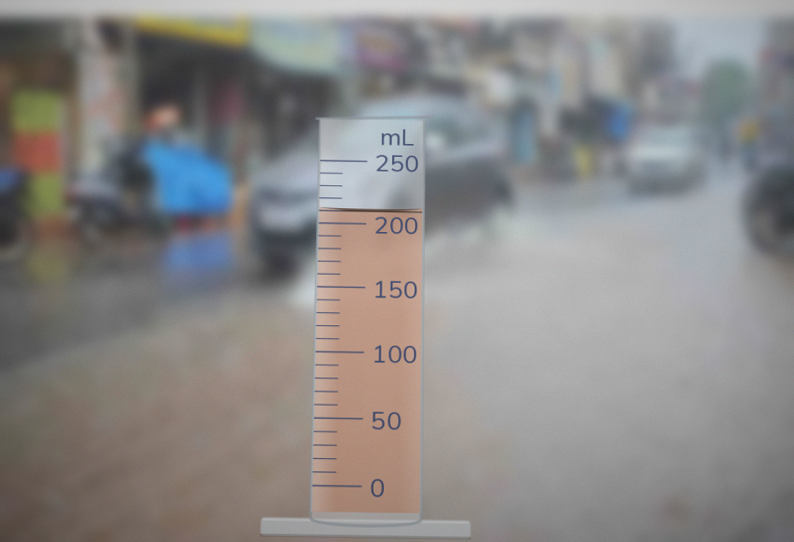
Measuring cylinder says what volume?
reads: 210 mL
